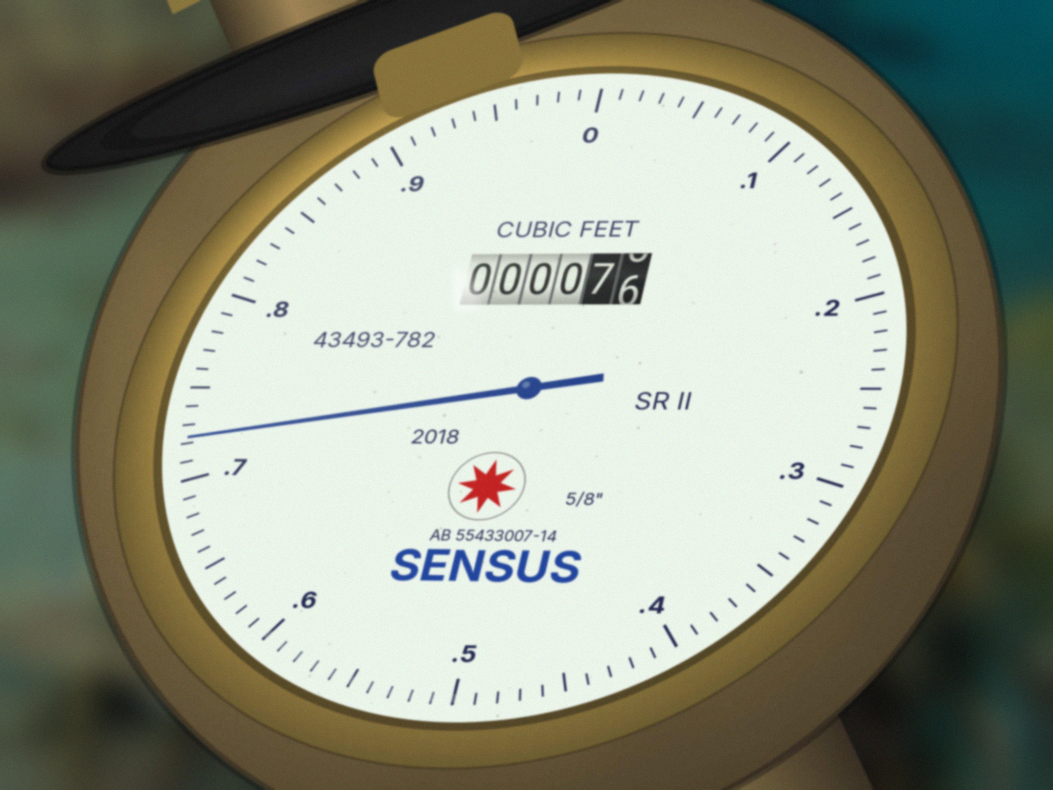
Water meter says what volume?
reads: 75.72 ft³
